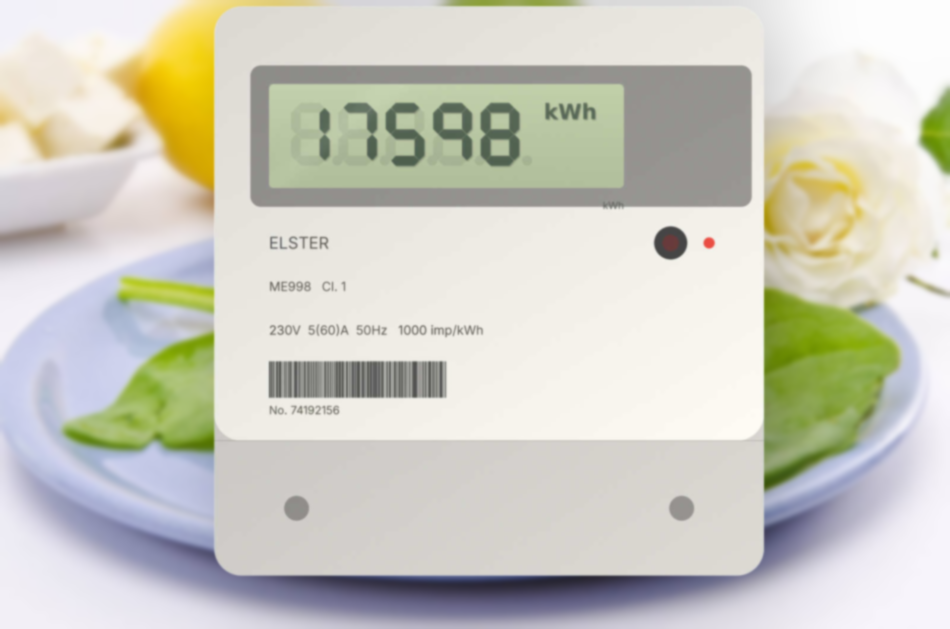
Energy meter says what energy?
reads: 17598 kWh
